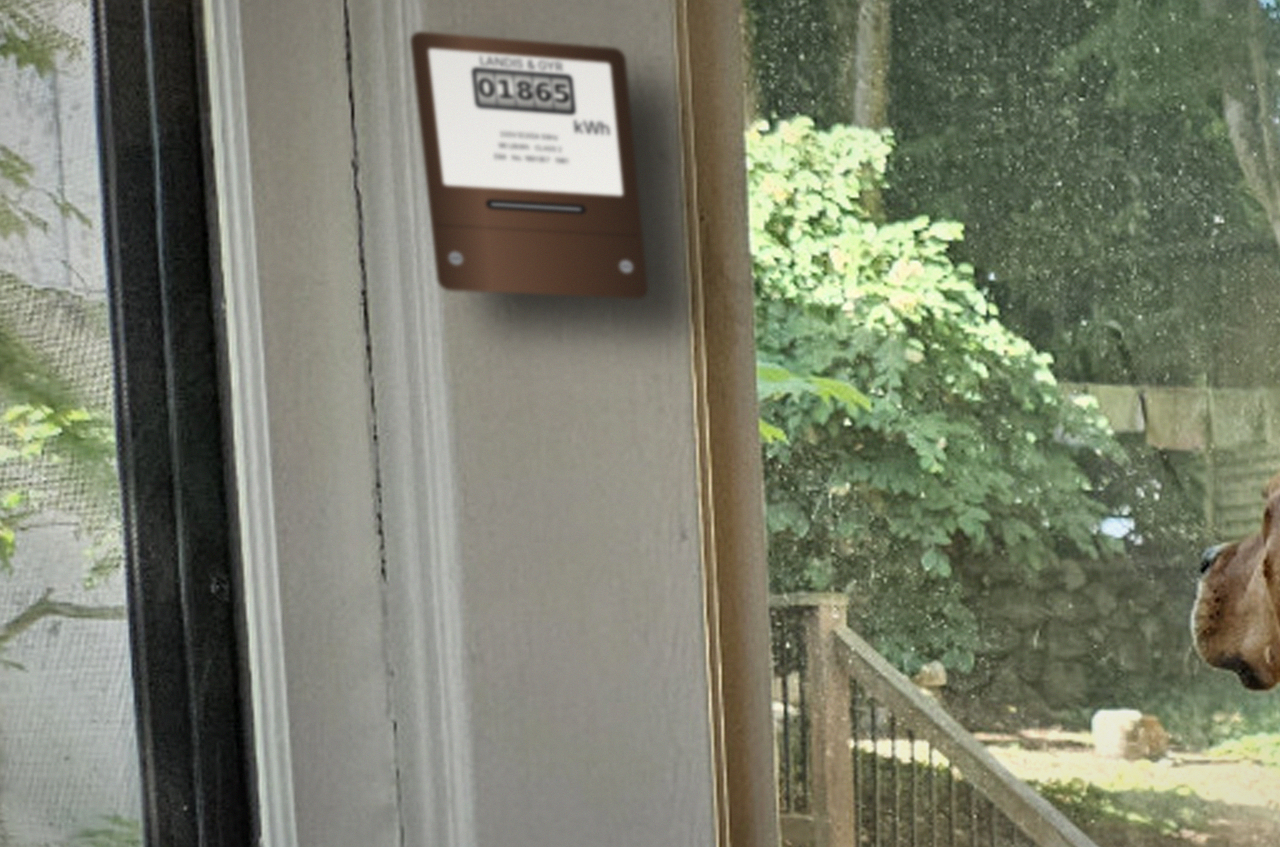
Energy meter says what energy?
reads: 1865 kWh
